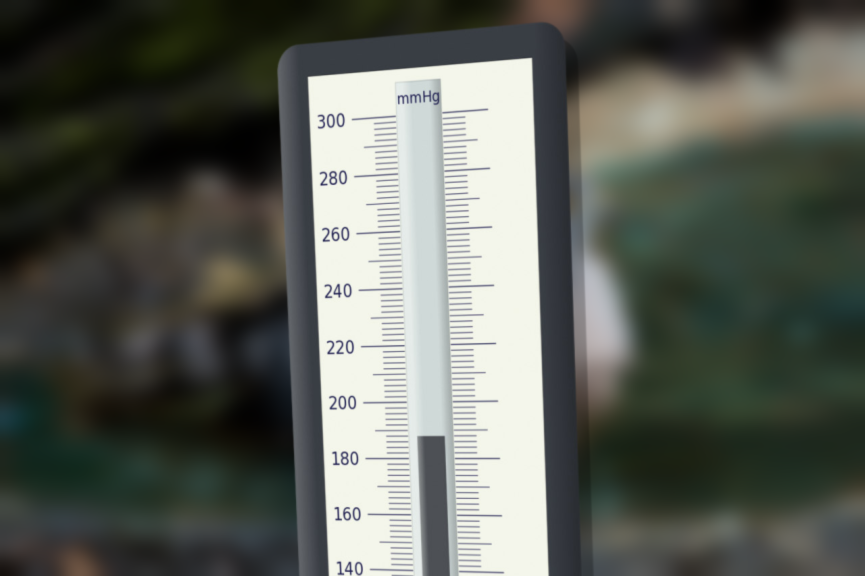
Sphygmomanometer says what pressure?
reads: 188 mmHg
